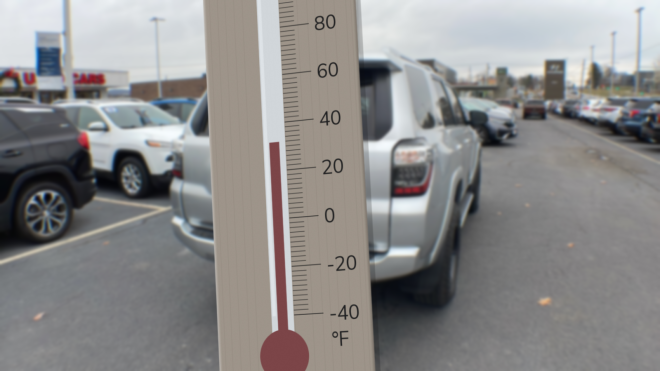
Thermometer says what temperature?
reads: 32 °F
